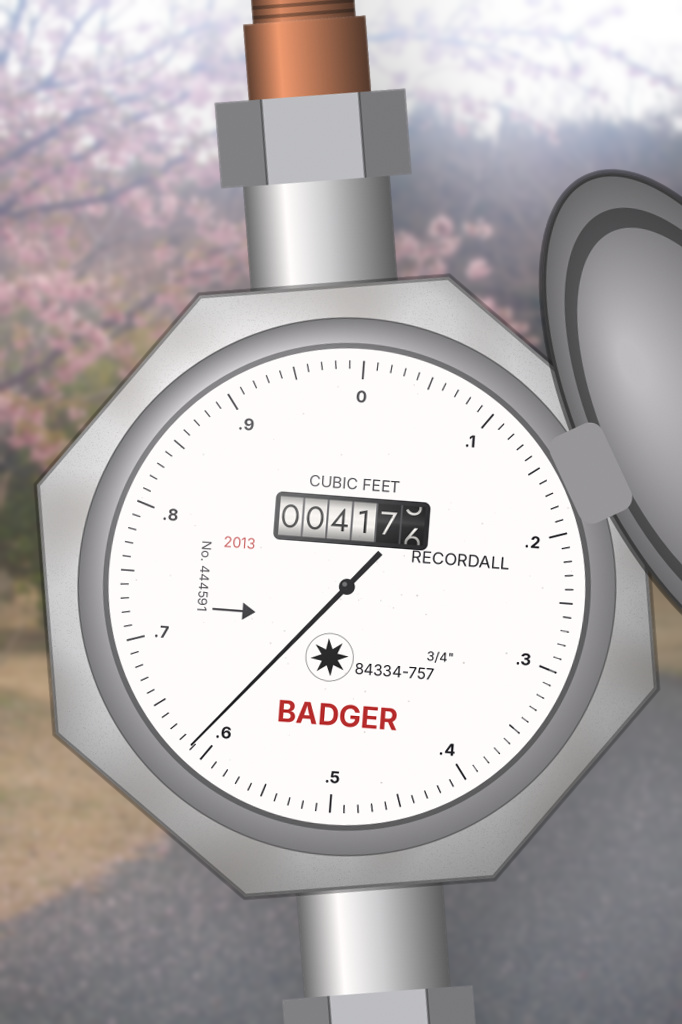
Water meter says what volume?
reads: 4175.61 ft³
